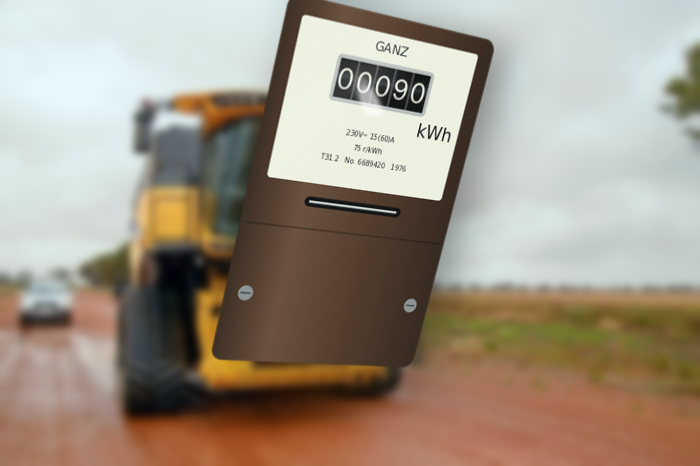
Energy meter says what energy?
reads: 90 kWh
